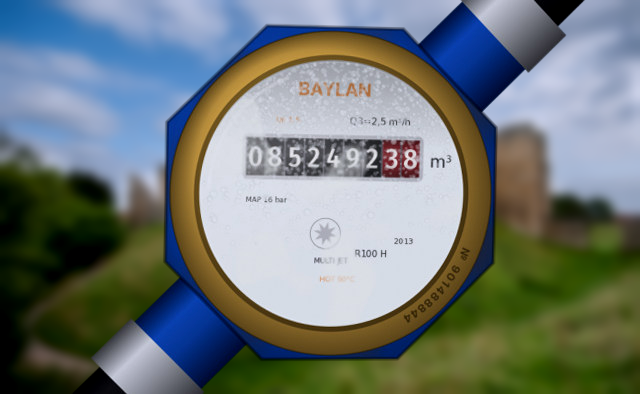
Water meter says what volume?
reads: 852492.38 m³
